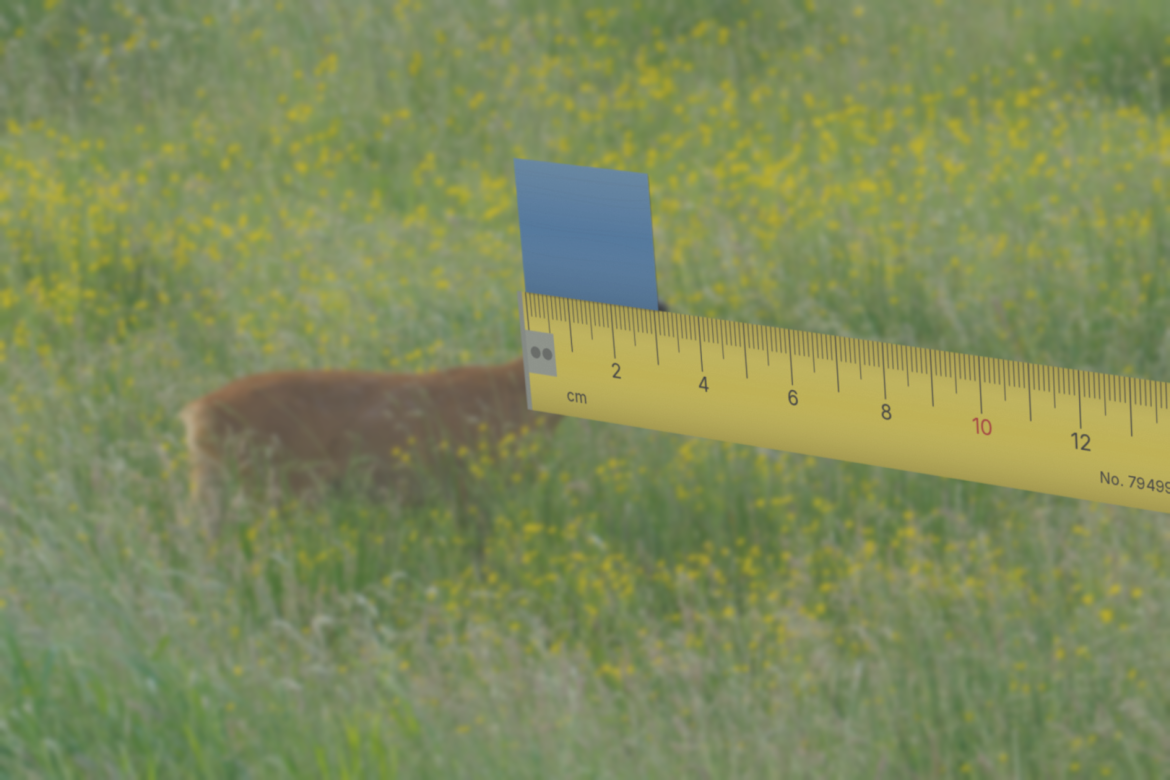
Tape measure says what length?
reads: 3.1 cm
